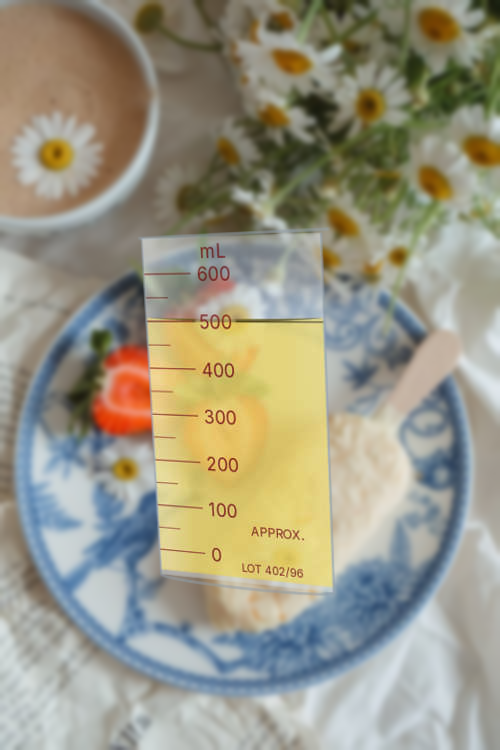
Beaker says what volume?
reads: 500 mL
